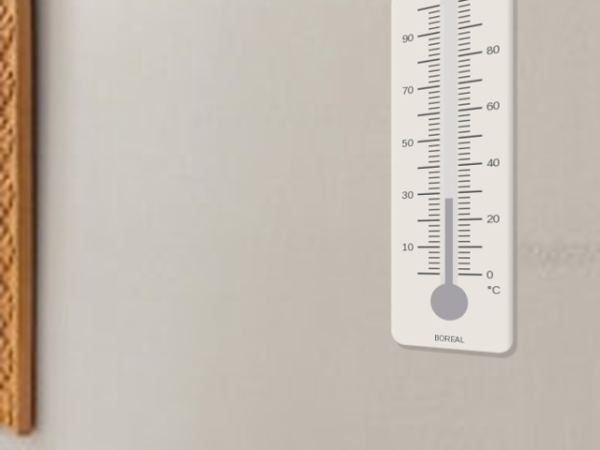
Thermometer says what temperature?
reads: 28 °C
